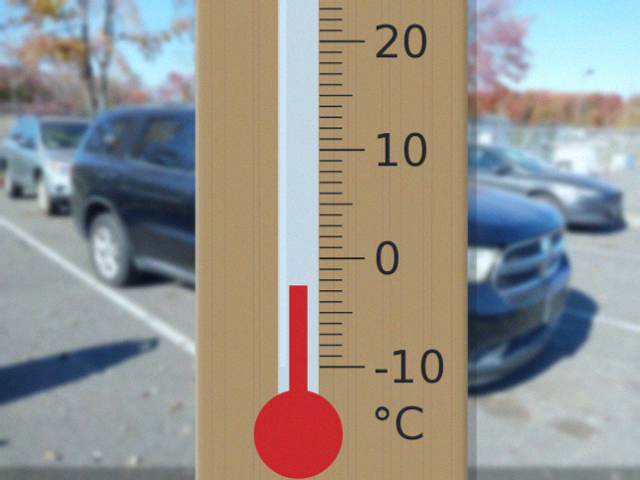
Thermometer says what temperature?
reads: -2.5 °C
